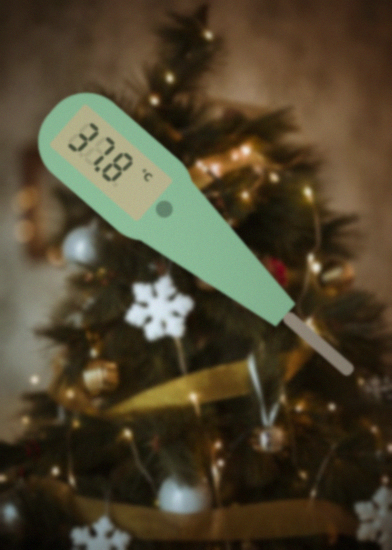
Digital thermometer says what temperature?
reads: 37.8 °C
